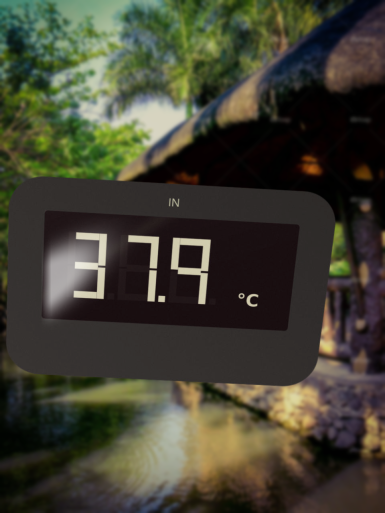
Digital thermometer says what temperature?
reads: 37.9 °C
